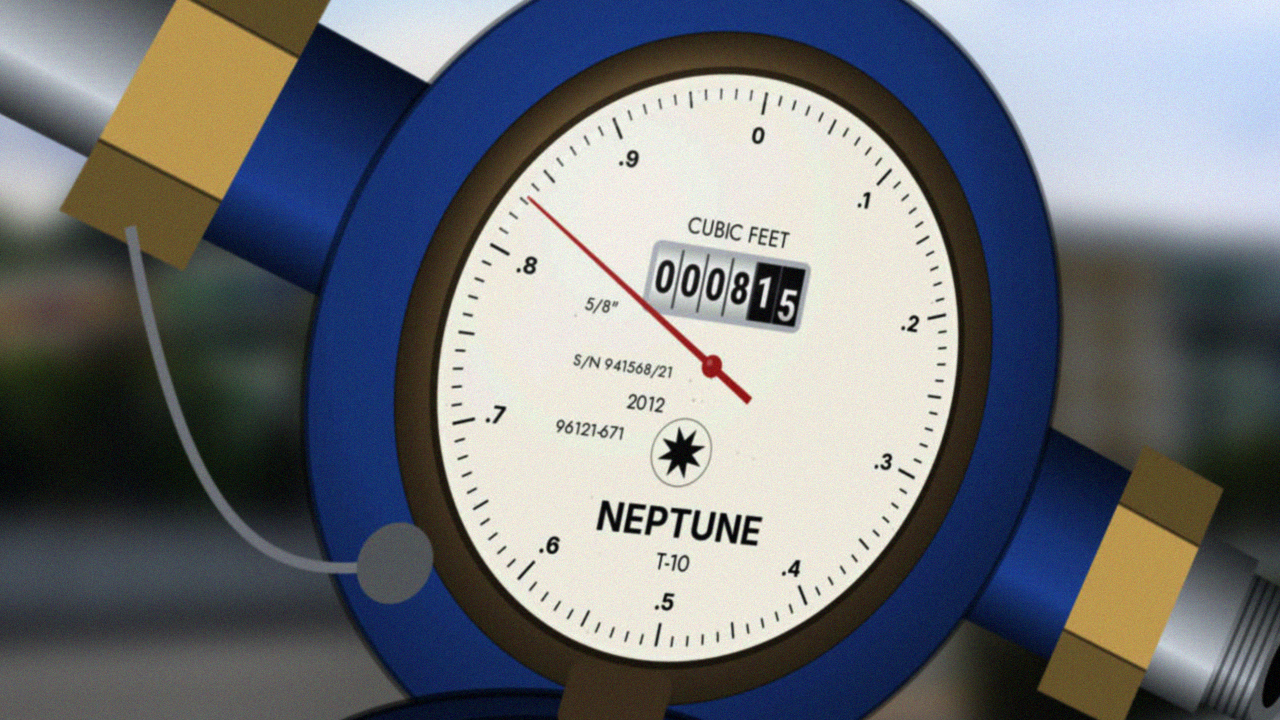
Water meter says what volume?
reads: 814.83 ft³
